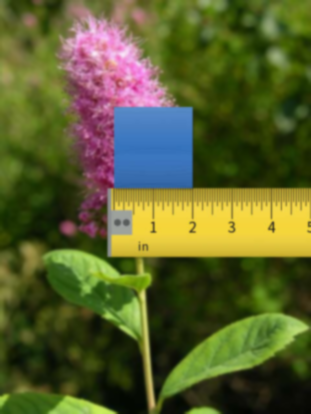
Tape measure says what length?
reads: 2 in
